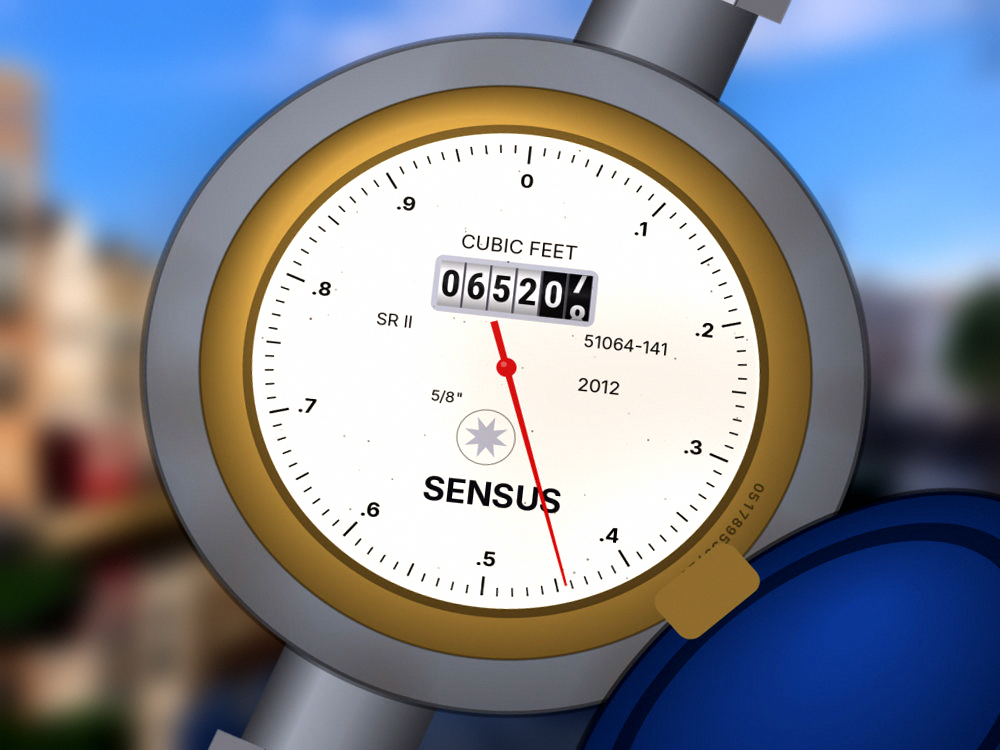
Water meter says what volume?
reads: 65207.44 ft³
